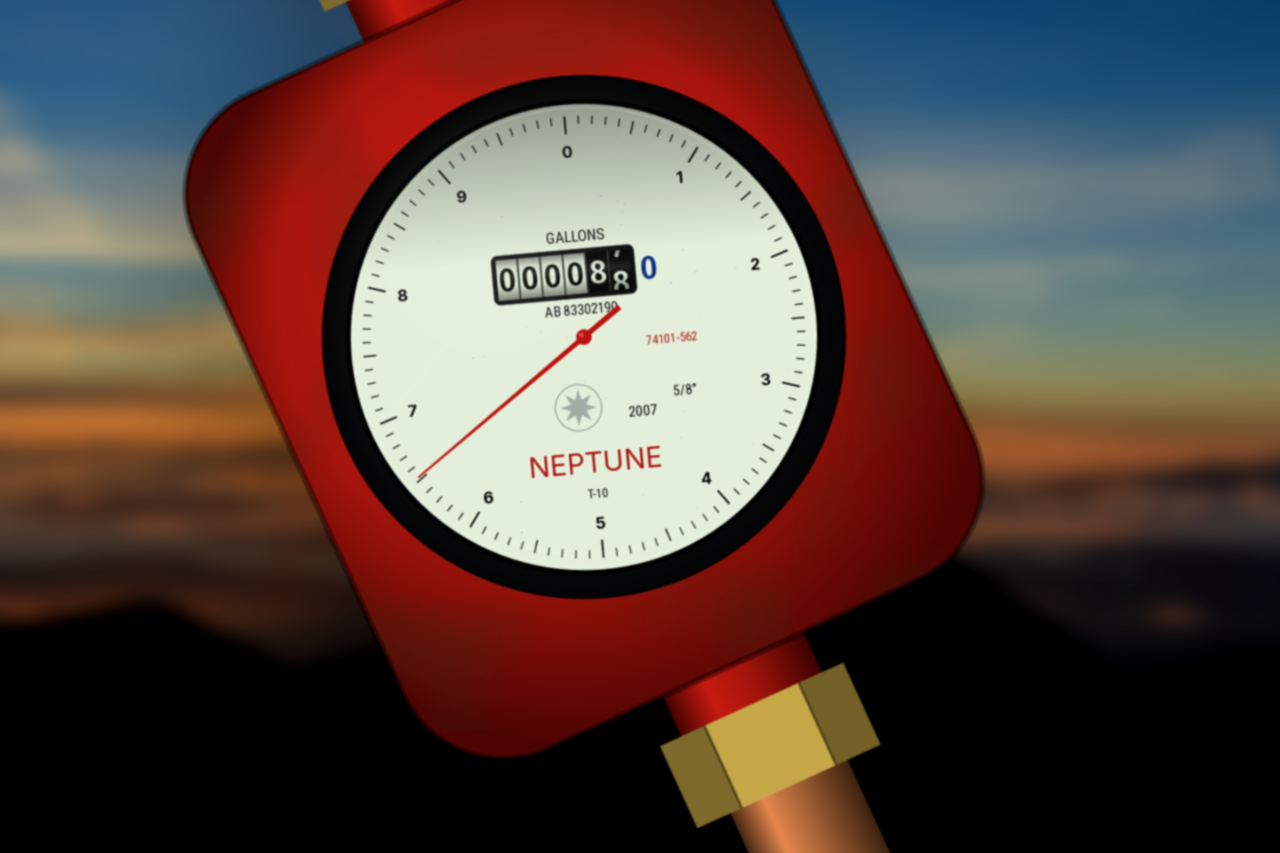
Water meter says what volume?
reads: 876.5 gal
